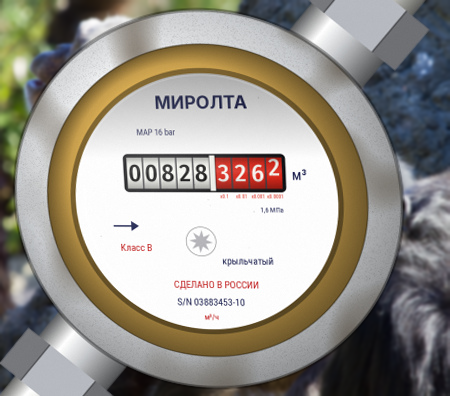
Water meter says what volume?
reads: 828.3262 m³
